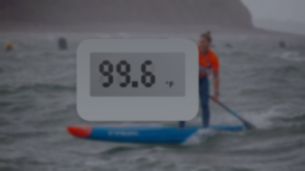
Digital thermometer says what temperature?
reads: 99.6 °F
